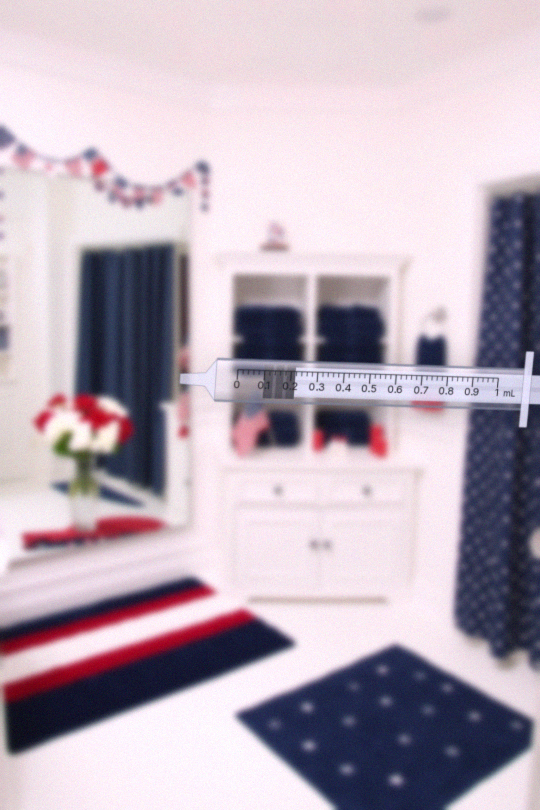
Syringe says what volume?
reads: 0.1 mL
